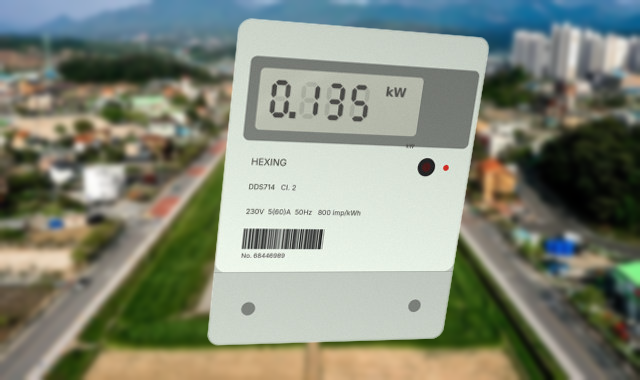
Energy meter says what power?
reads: 0.135 kW
